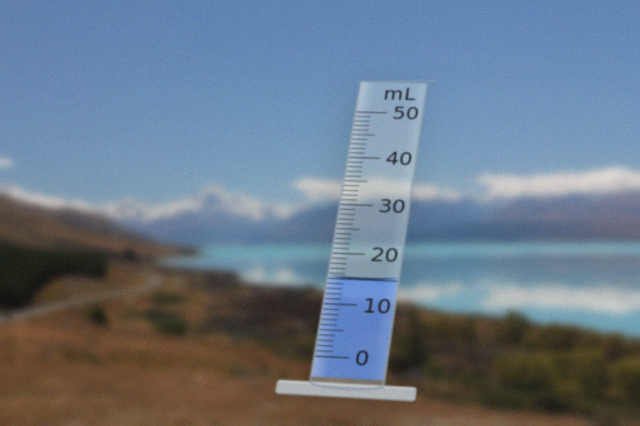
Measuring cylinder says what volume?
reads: 15 mL
